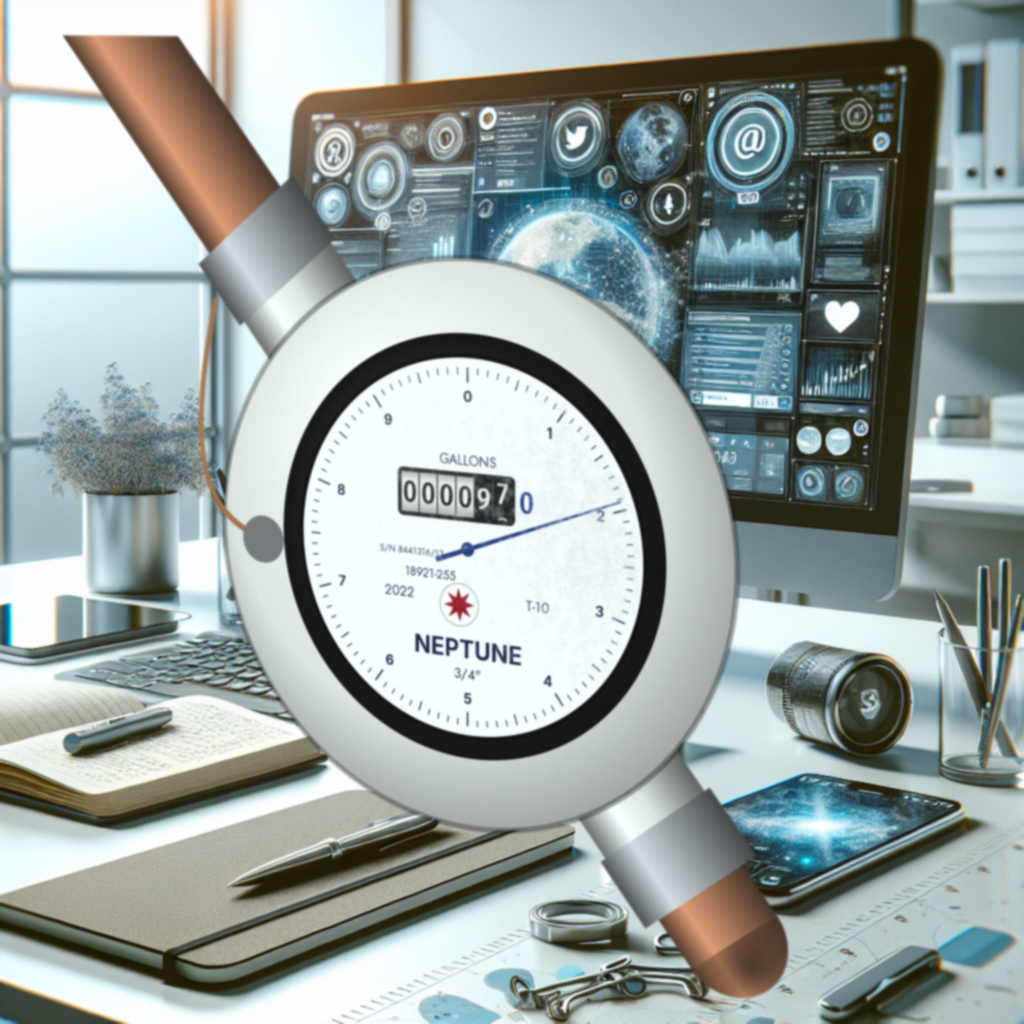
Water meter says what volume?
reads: 971.9 gal
